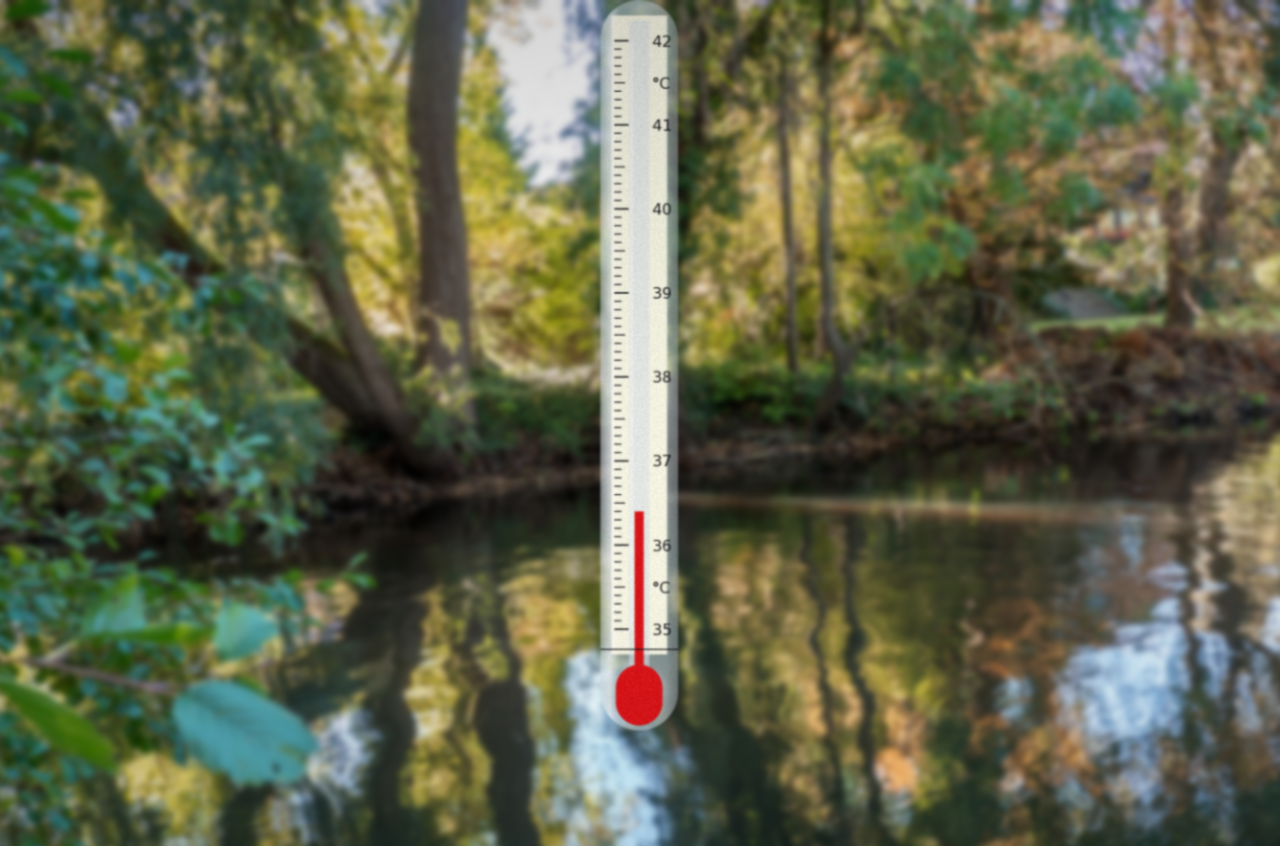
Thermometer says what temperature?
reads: 36.4 °C
